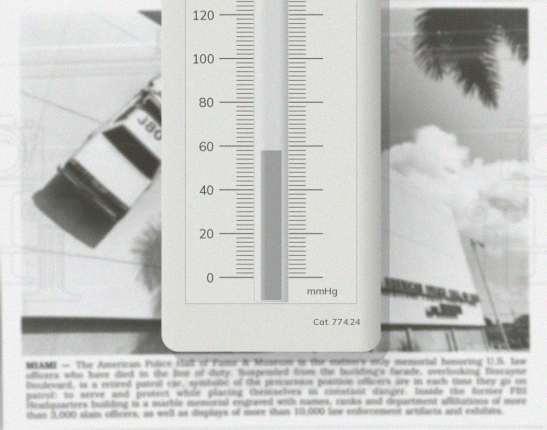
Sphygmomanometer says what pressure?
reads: 58 mmHg
